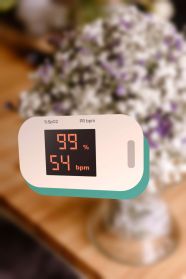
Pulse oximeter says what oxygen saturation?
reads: 99 %
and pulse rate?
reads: 54 bpm
